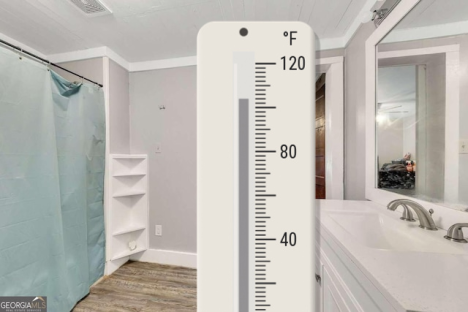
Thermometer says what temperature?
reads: 104 °F
